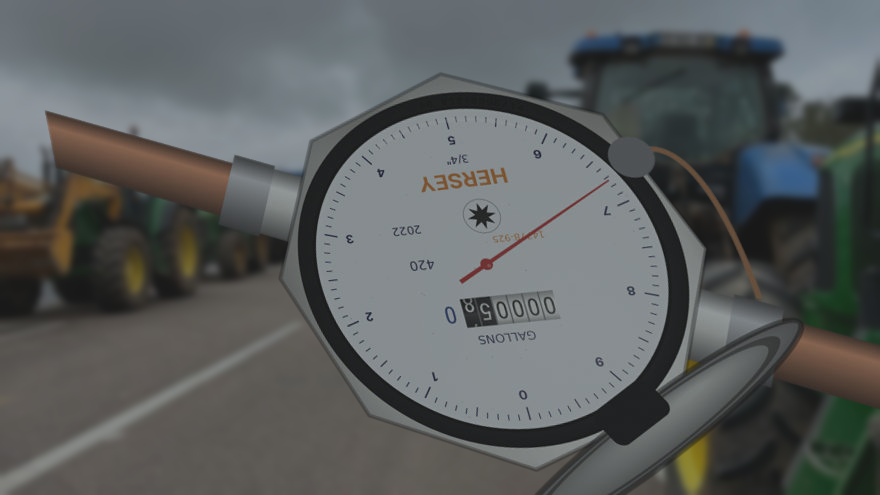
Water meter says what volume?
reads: 576.7 gal
